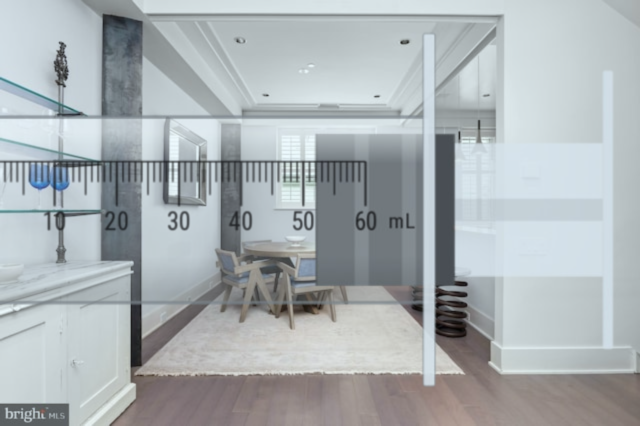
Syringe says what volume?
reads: 52 mL
